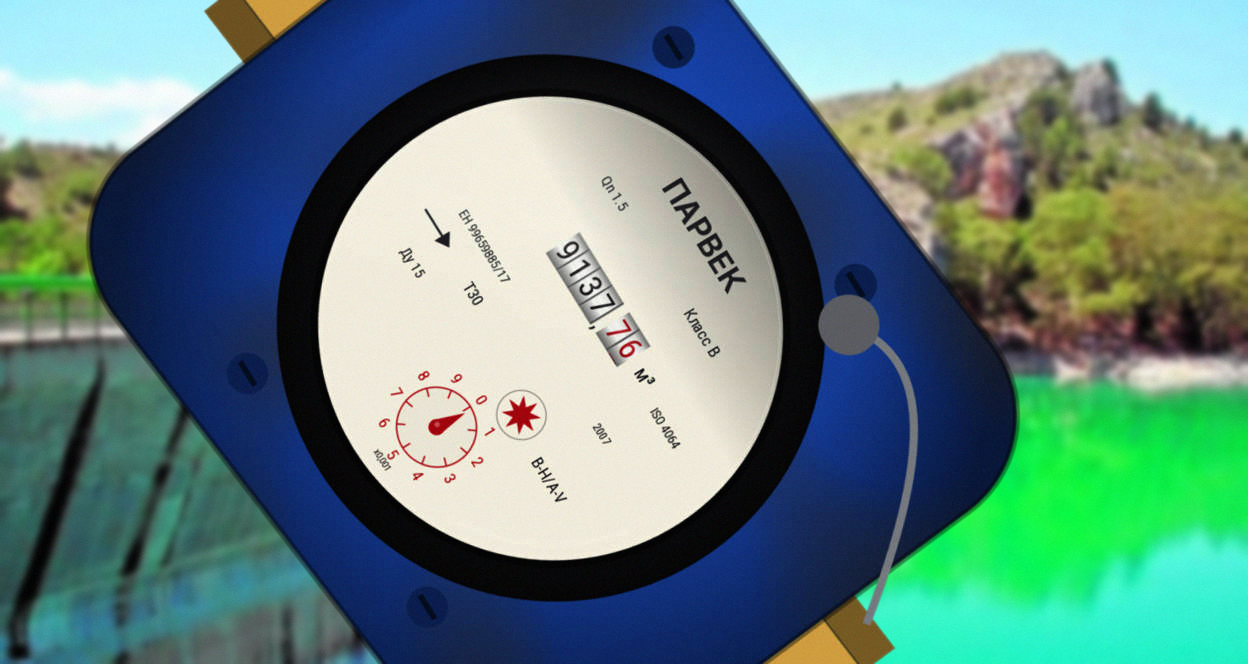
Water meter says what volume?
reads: 9137.760 m³
